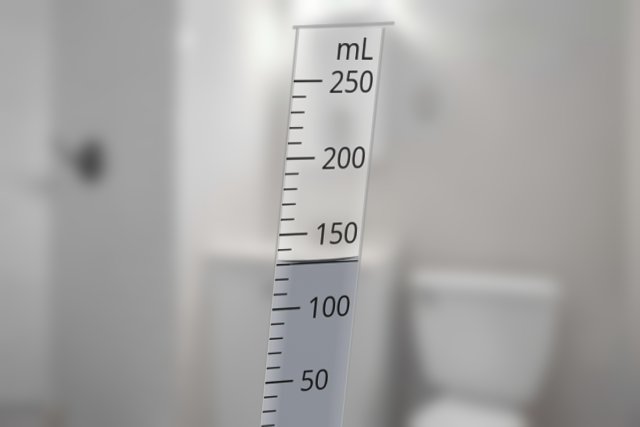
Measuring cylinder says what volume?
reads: 130 mL
